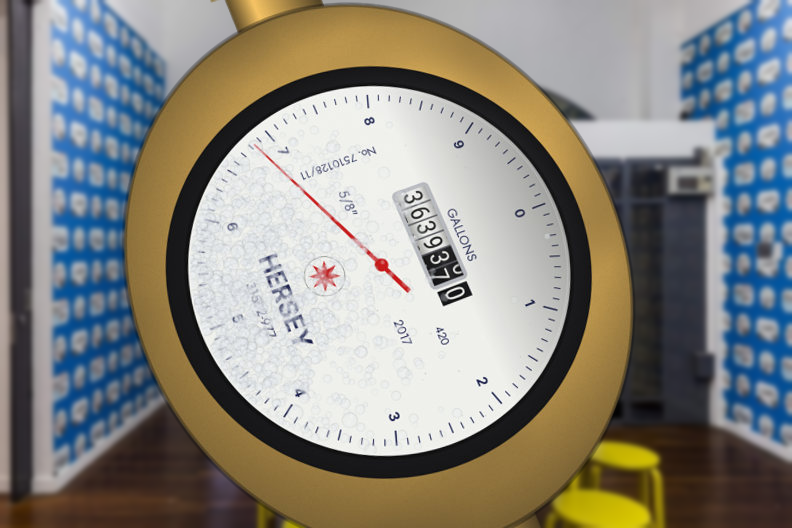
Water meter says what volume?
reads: 3639366.8 gal
